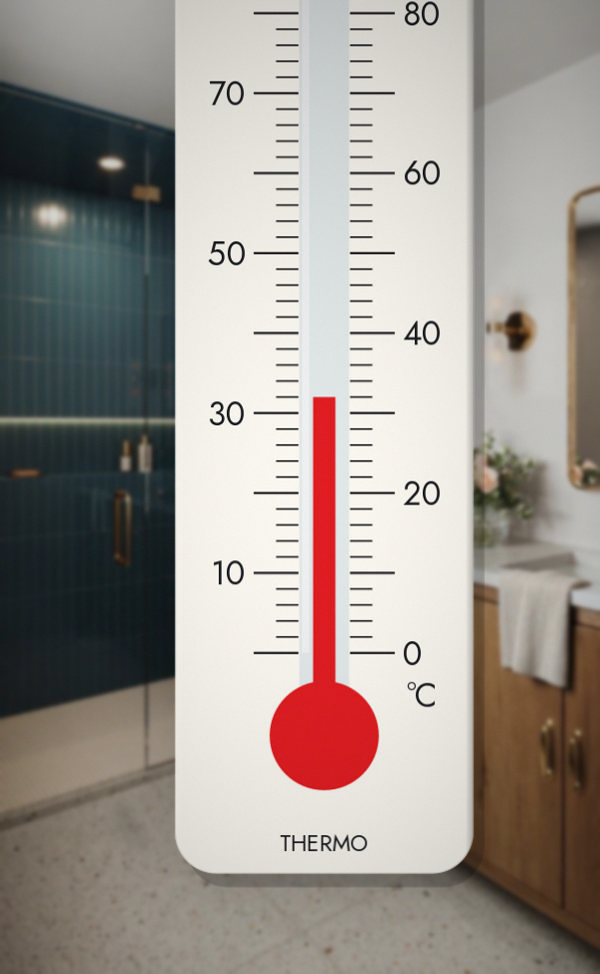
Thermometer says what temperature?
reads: 32 °C
